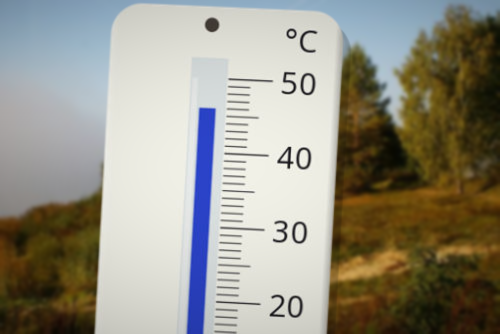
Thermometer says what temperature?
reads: 46 °C
